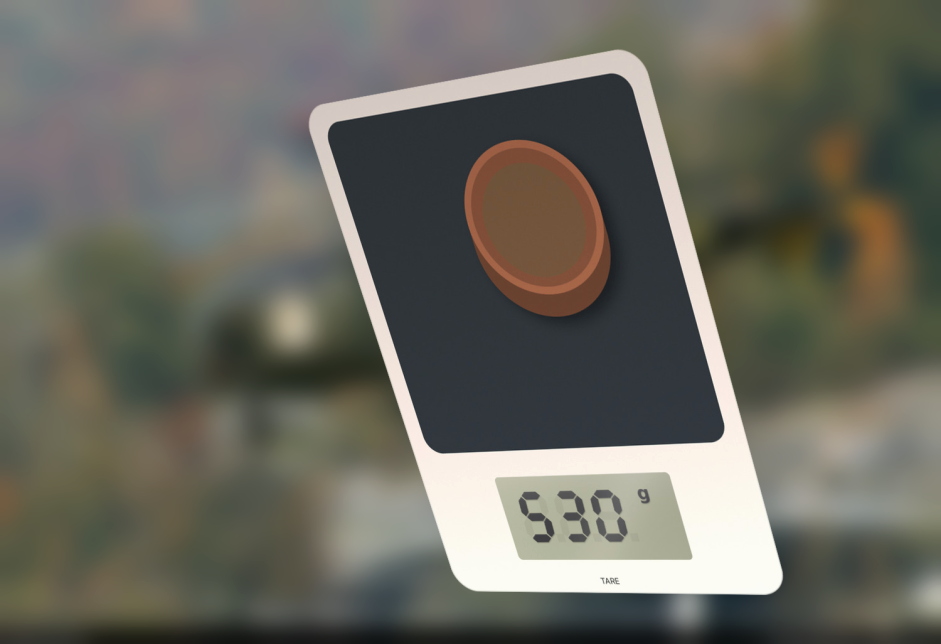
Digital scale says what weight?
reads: 530 g
